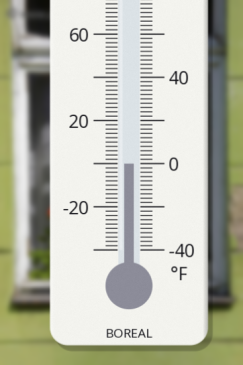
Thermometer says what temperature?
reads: 0 °F
